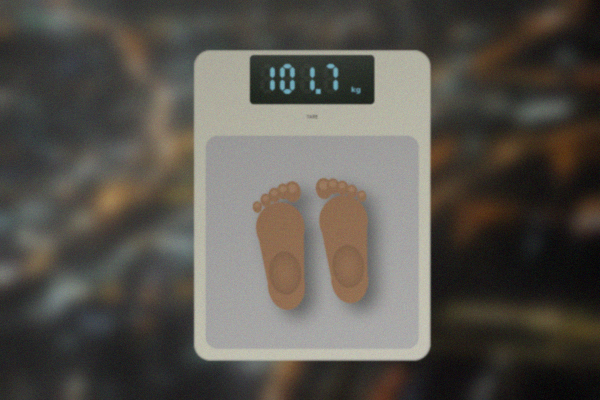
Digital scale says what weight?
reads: 101.7 kg
